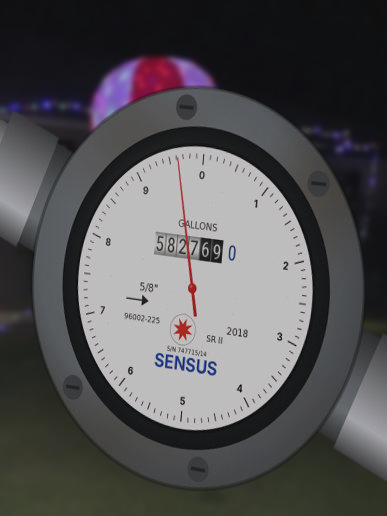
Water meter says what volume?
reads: 5827689.6 gal
